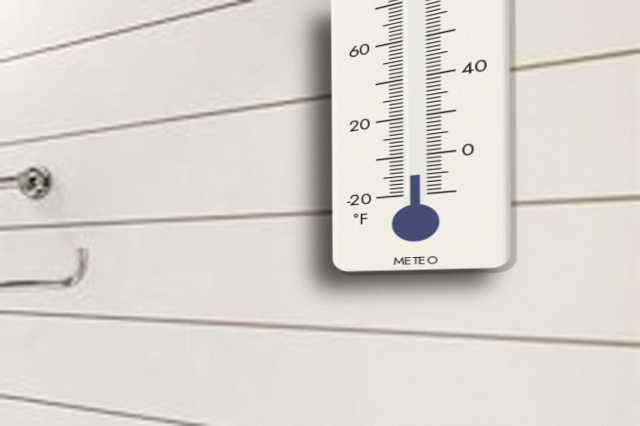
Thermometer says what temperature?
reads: -10 °F
